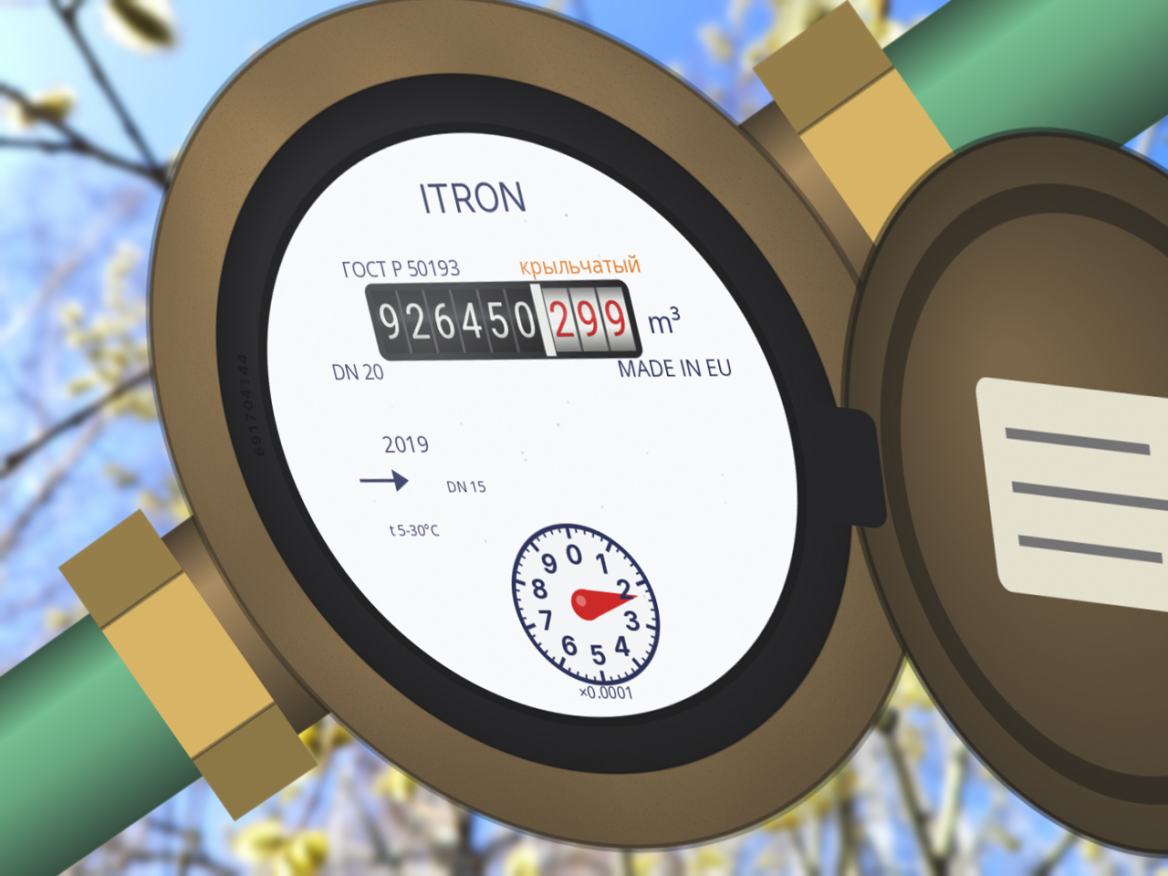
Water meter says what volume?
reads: 926450.2992 m³
